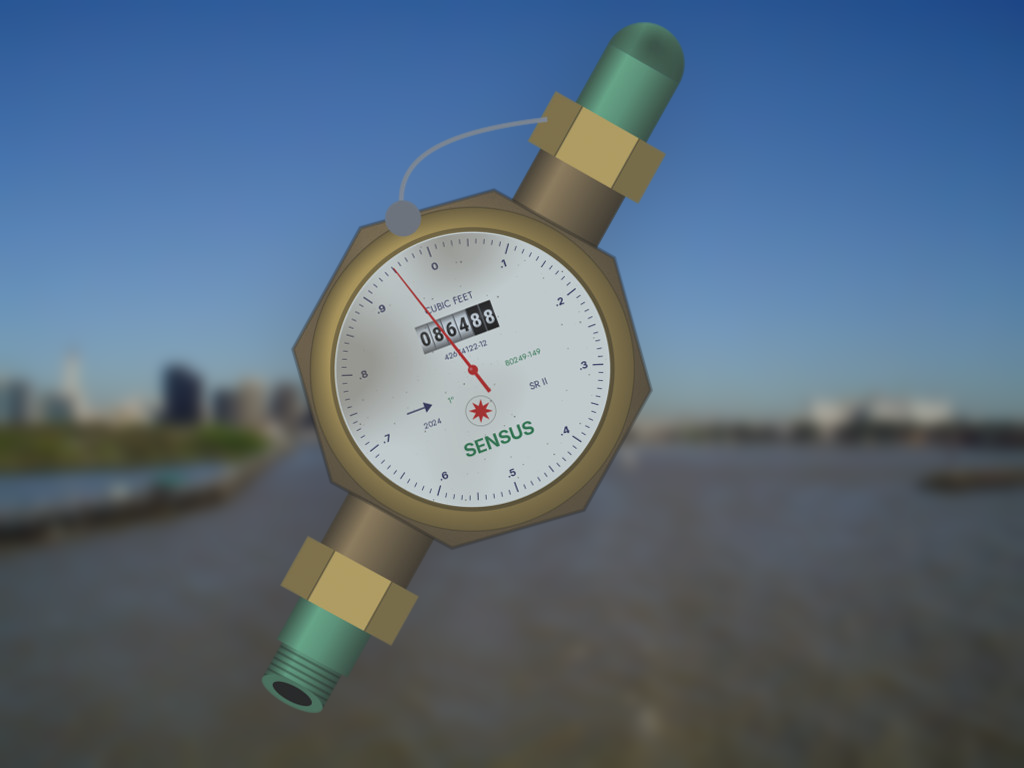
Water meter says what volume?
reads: 86487.95 ft³
